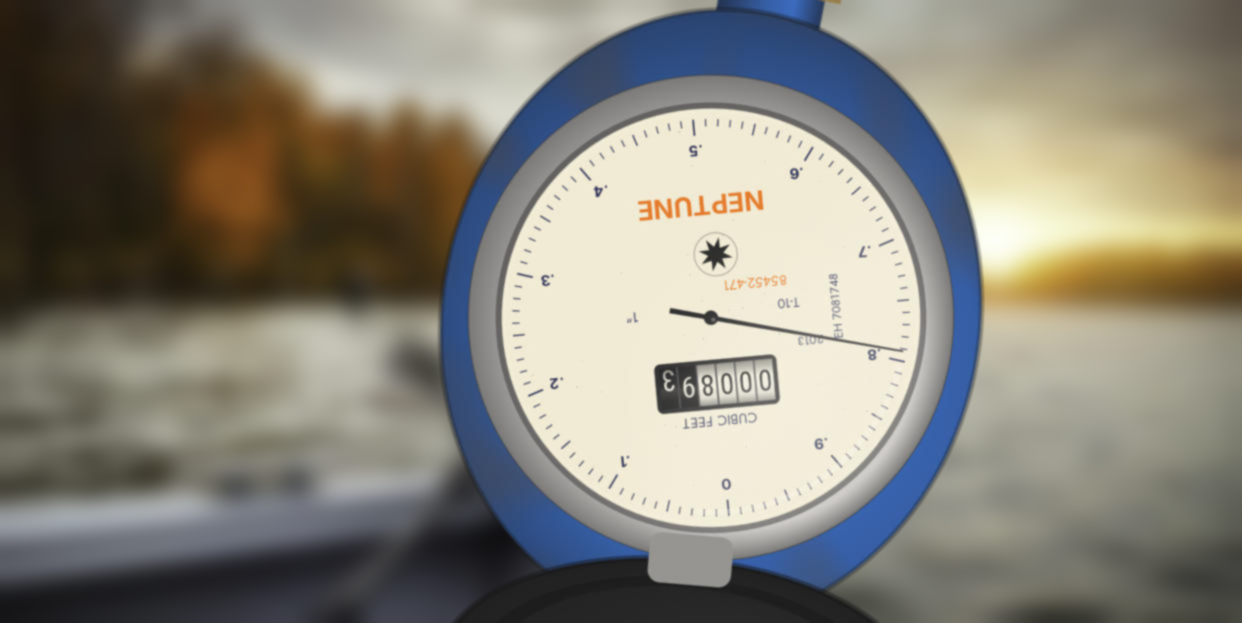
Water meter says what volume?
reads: 892.79 ft³
